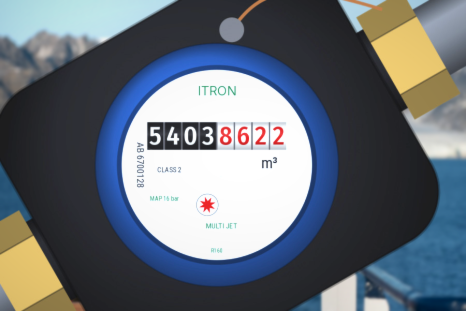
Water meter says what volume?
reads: 5403.8622 m³
